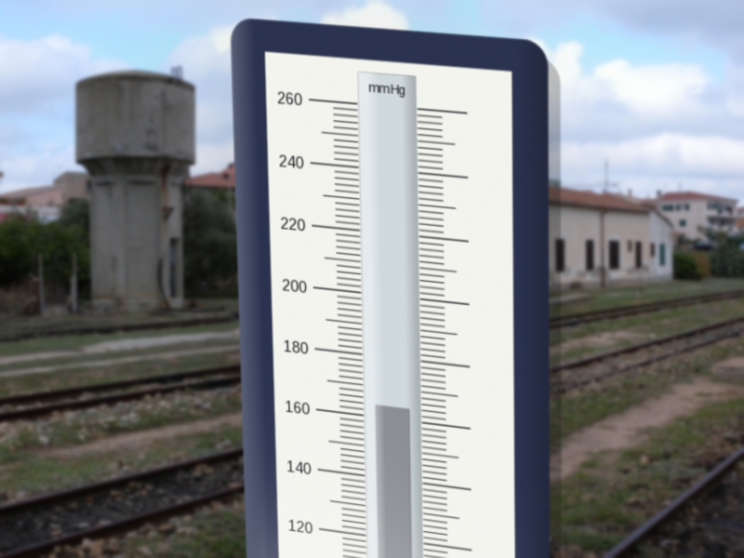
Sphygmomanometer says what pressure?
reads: 164 mmHg
